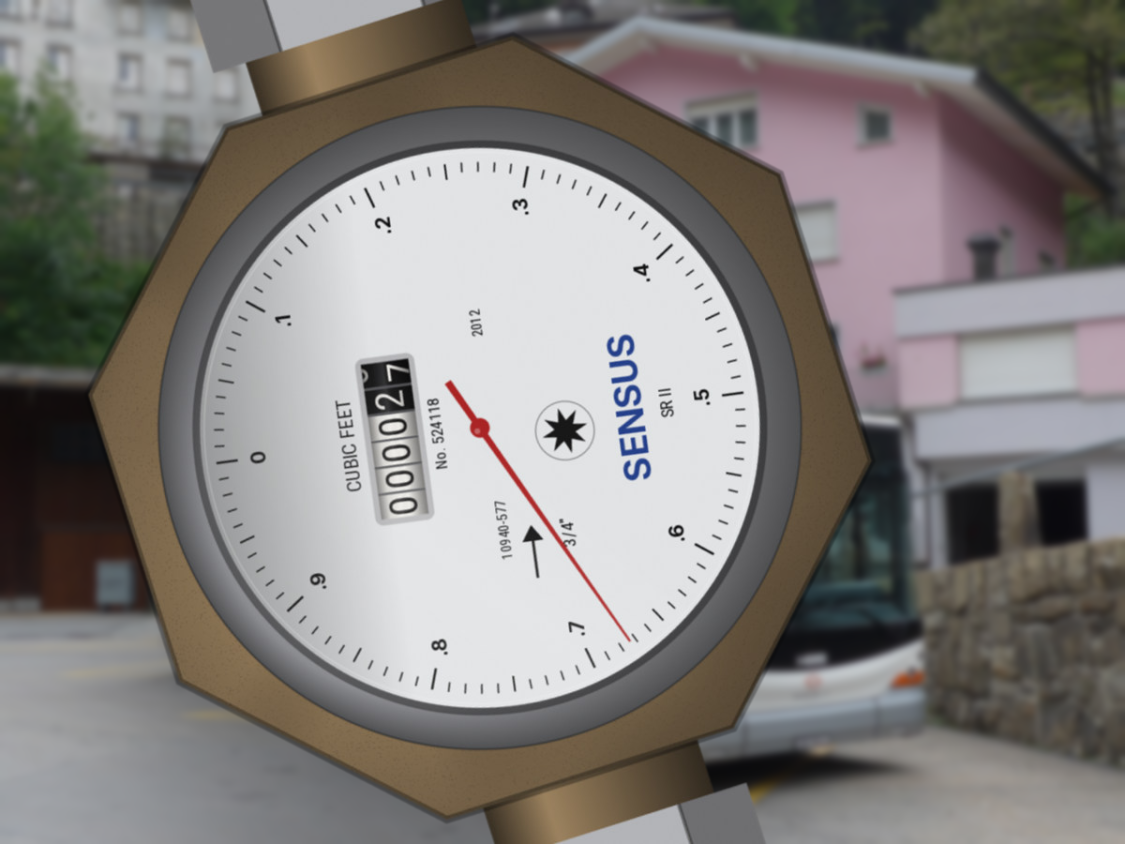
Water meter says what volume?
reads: 26.67 ft³
